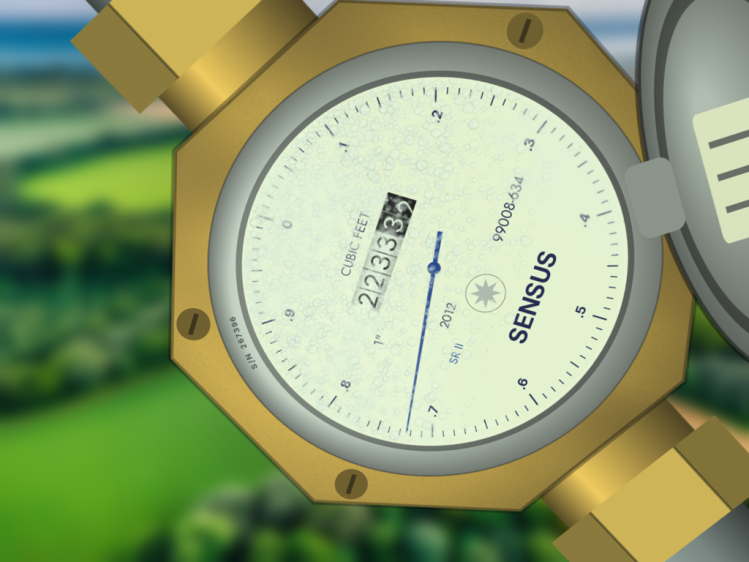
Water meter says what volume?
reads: 223331.72 ft³
